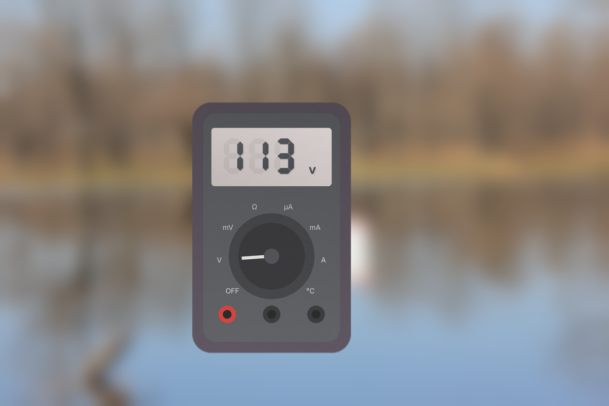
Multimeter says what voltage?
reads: 113 V
